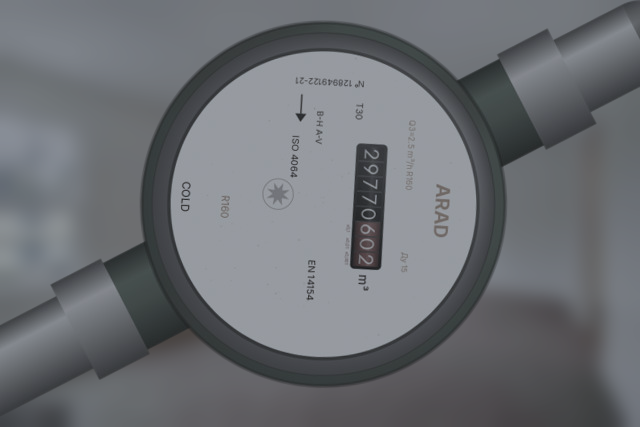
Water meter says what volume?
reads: 29770.602 m³
